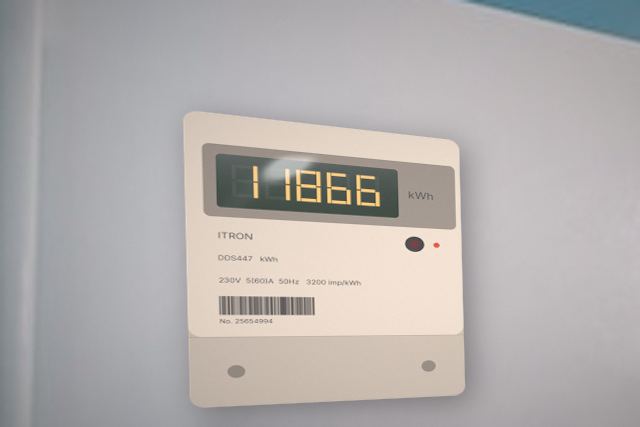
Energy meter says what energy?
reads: 11866 kWh
